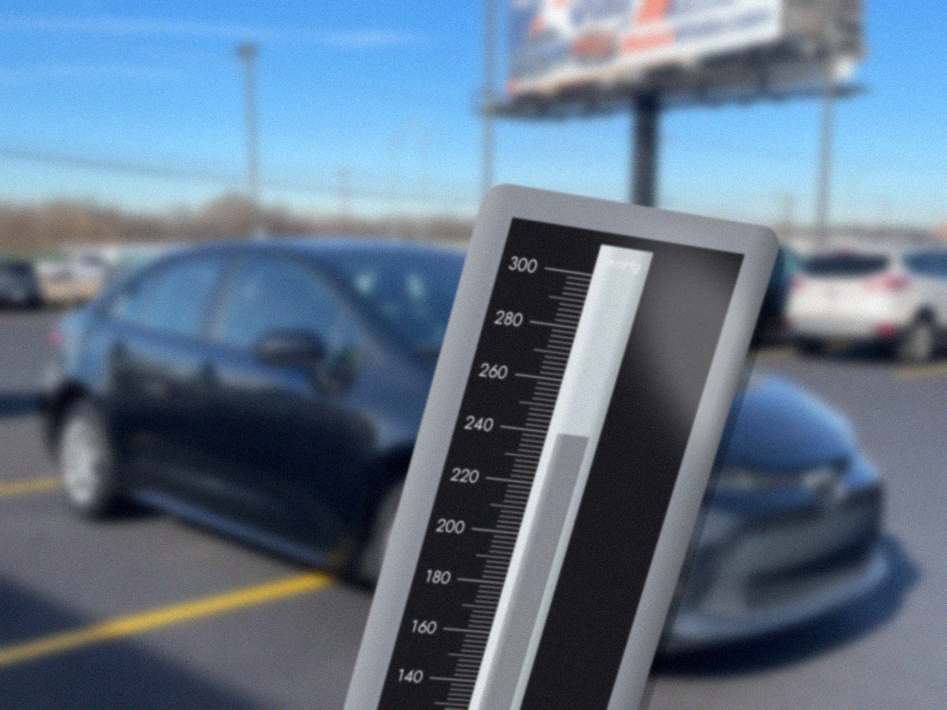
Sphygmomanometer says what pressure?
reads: 240 mmHg
